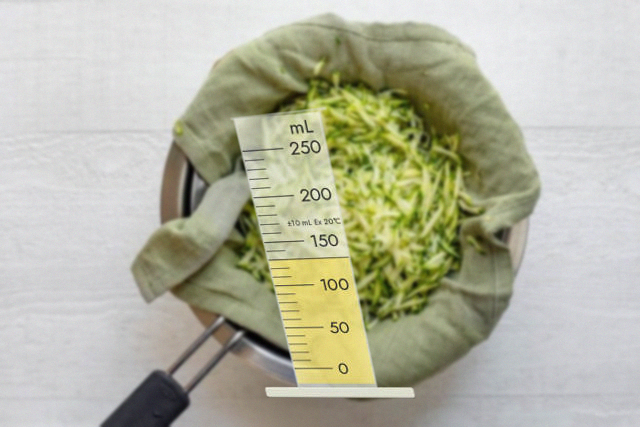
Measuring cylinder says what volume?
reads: 130 mL
